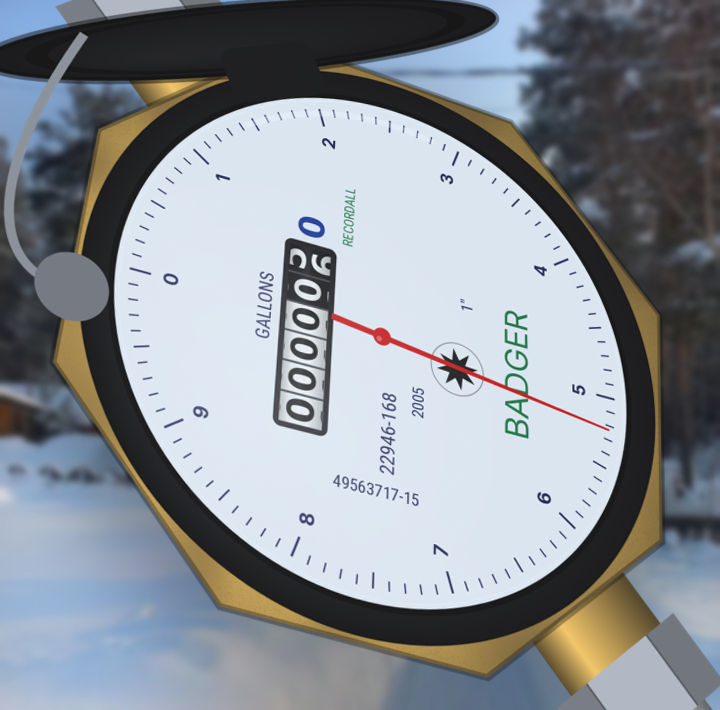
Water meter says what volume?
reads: 55.2 gal
